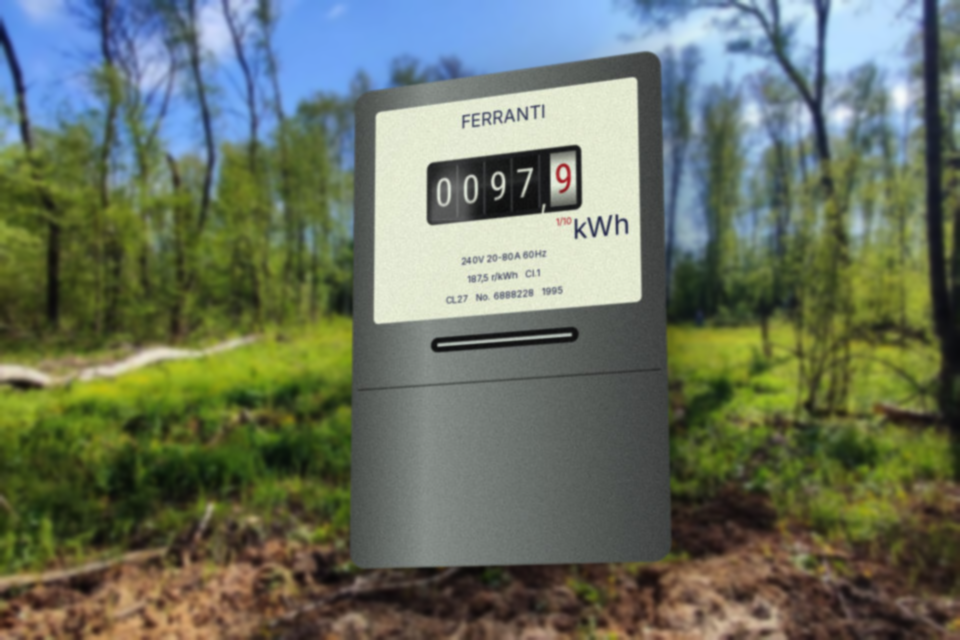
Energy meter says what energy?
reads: 97.9 kWh
